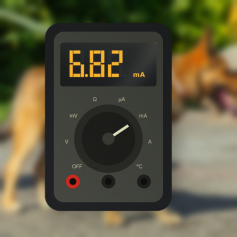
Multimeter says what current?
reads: 6.82 mA
